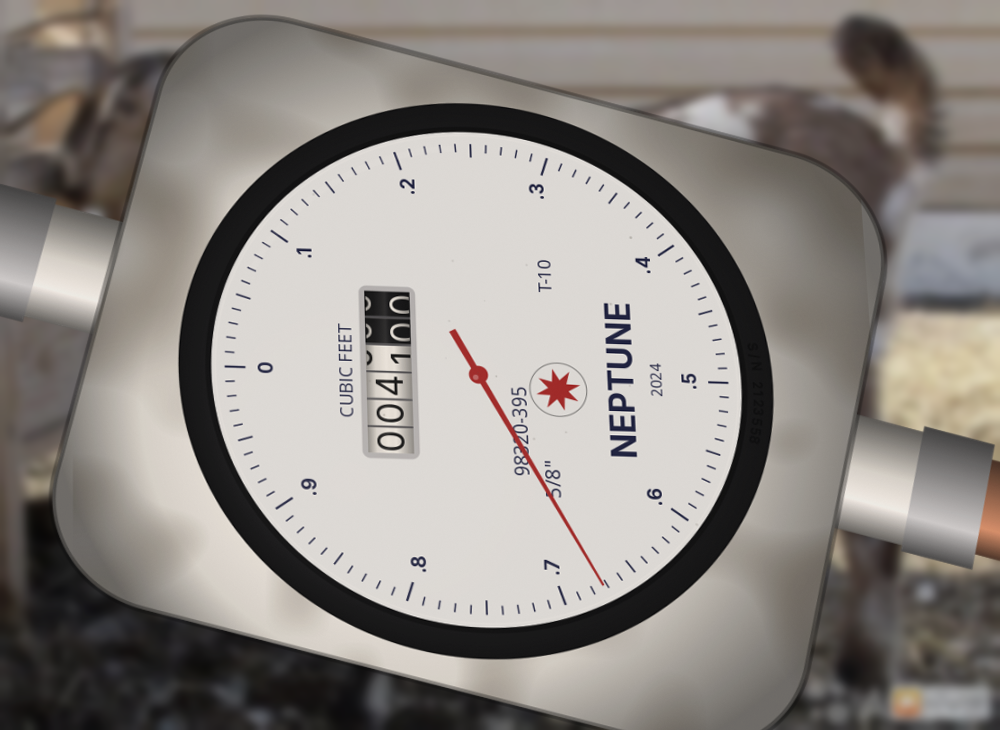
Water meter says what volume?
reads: 4099.67 ft³
